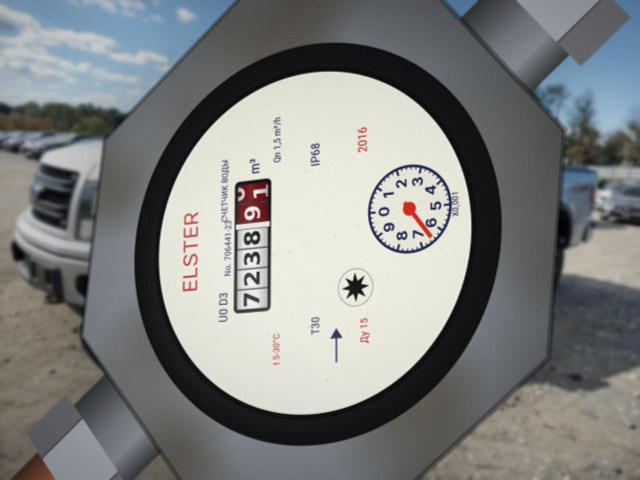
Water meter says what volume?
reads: 7238.906 m³
